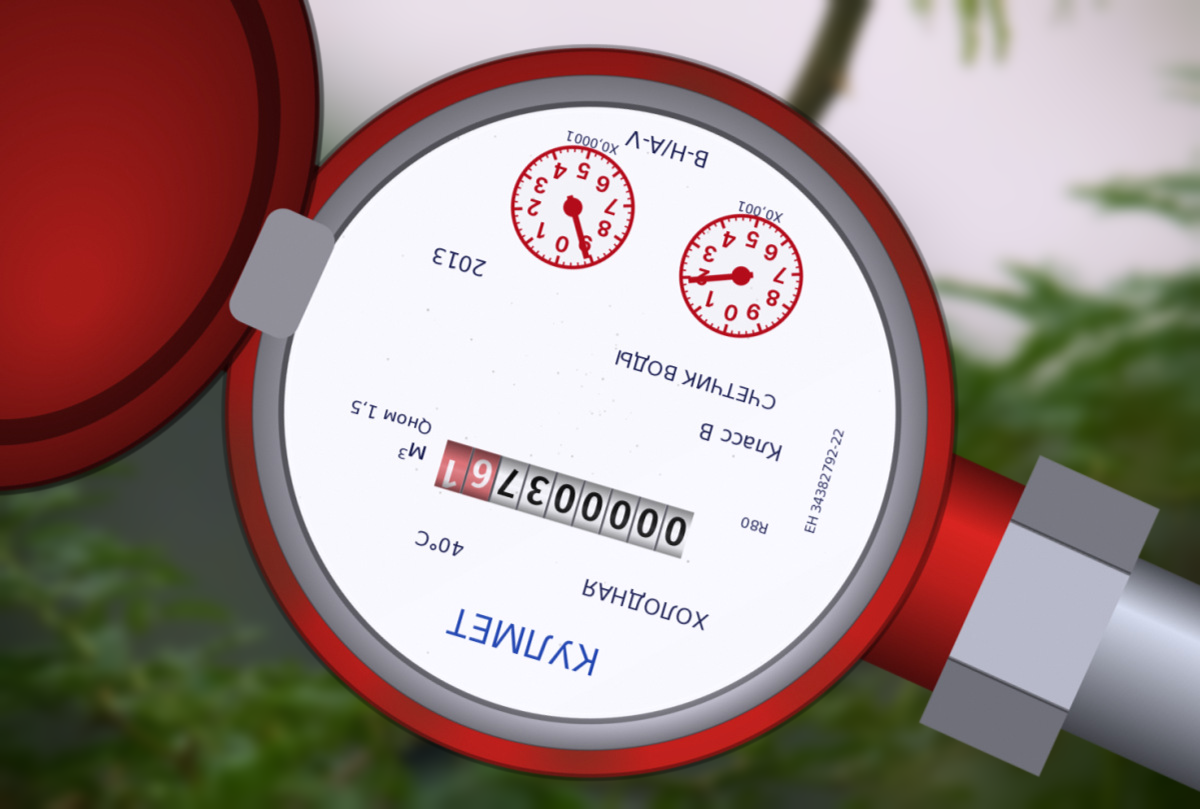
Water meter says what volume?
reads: 37.6119 m³
